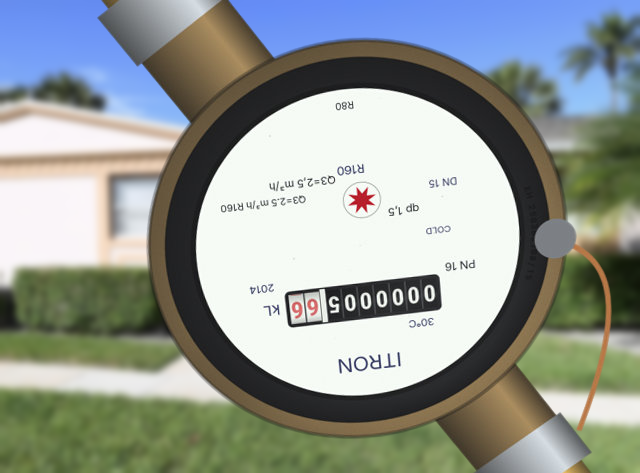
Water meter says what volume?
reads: 5.66 kL
